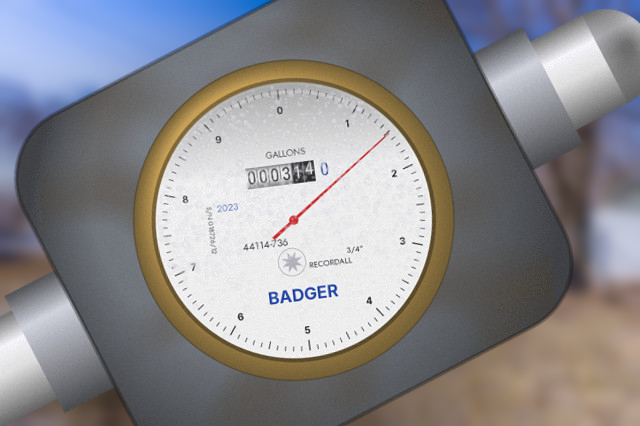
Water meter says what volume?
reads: 3141.5 gal
